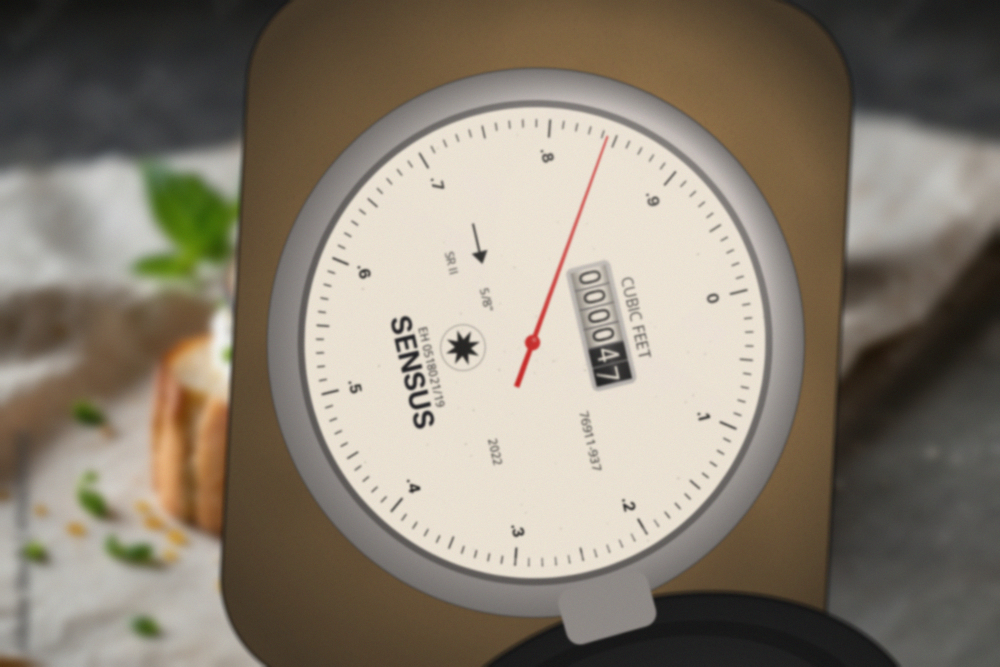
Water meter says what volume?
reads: 46.84 ft³
